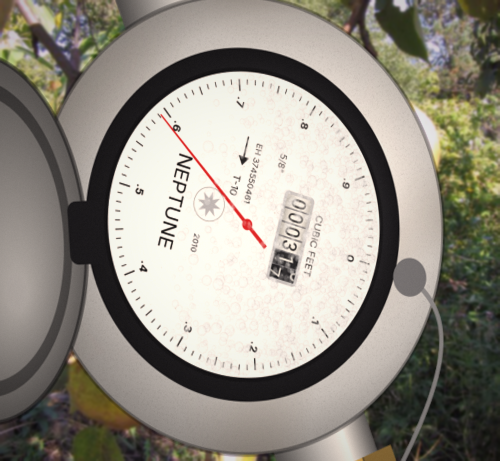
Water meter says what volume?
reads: 316.59 ft³
